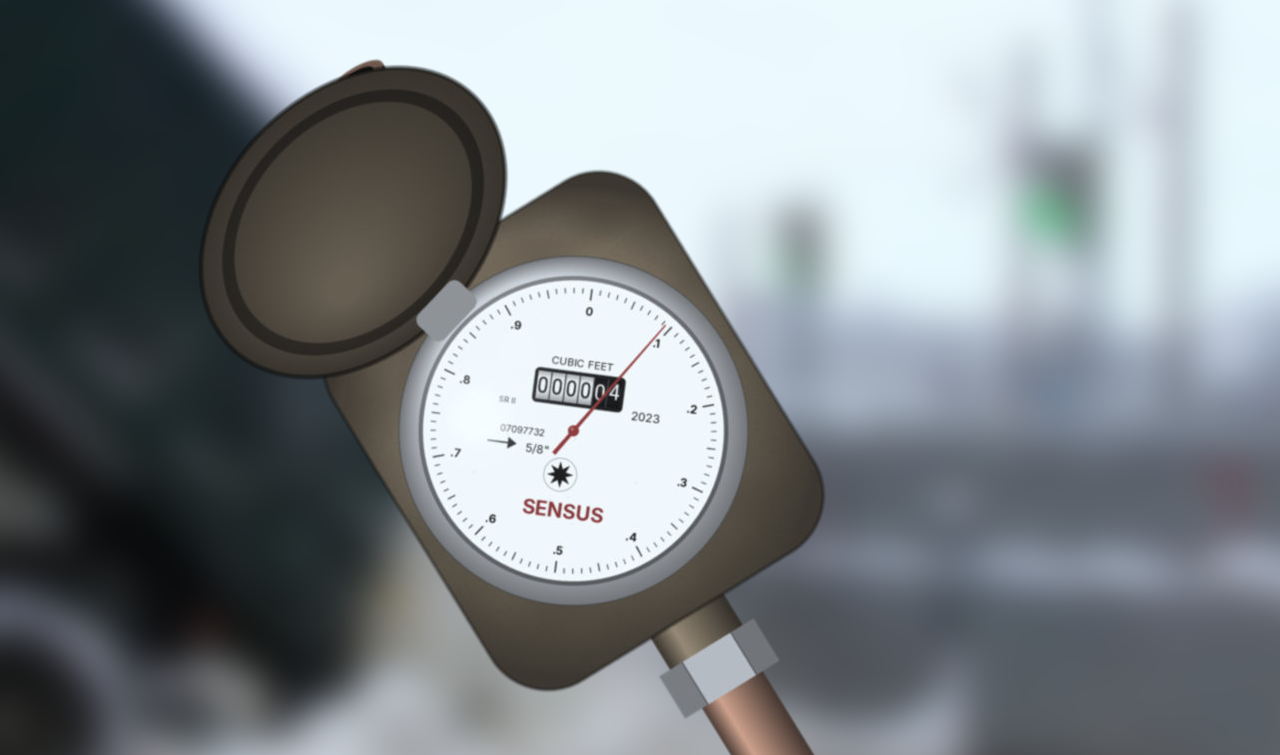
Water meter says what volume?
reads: 4.09 ft³
